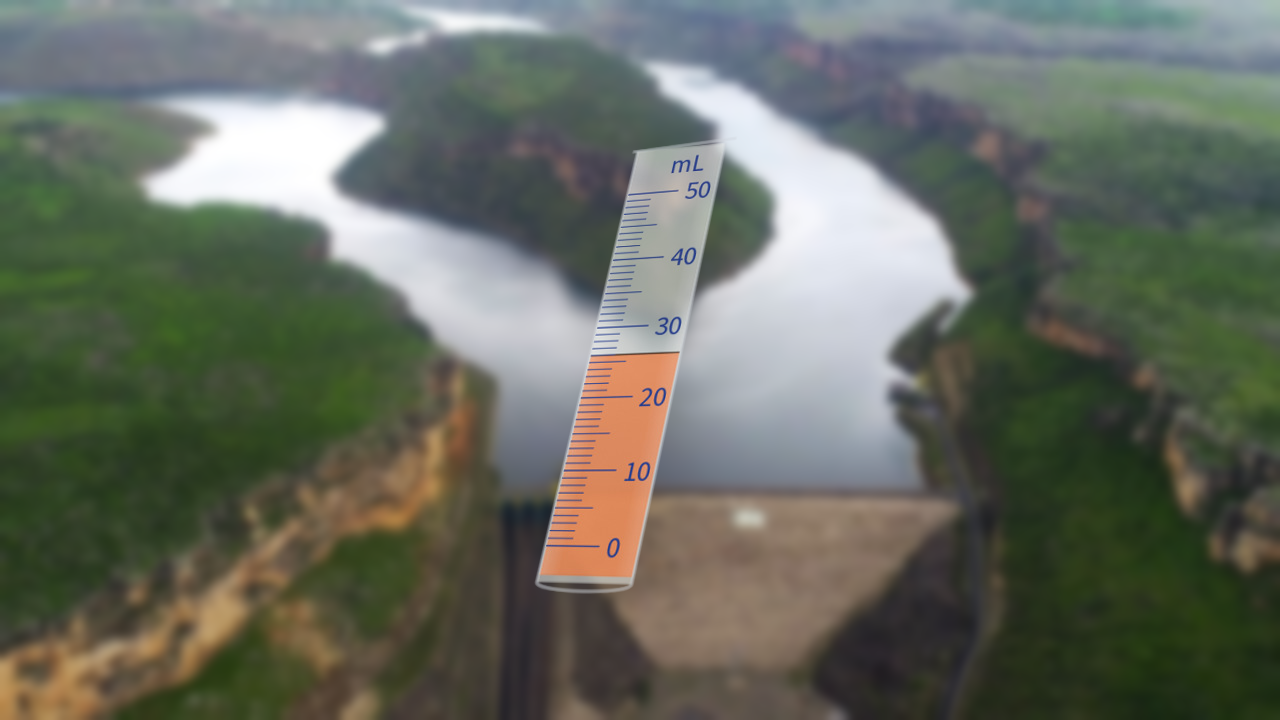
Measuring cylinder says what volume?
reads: 26 mL
